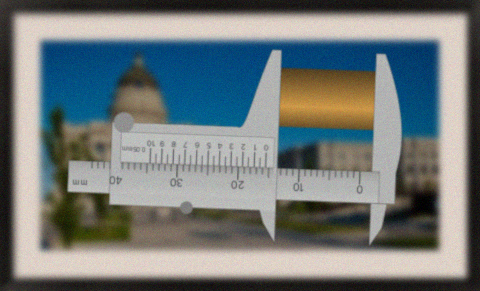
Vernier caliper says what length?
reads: 15.5 mm
